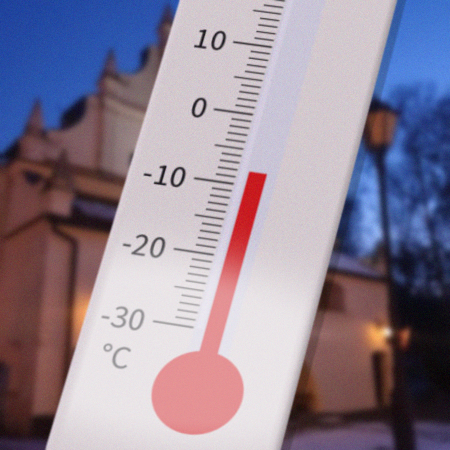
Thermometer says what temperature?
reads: -8 °C
